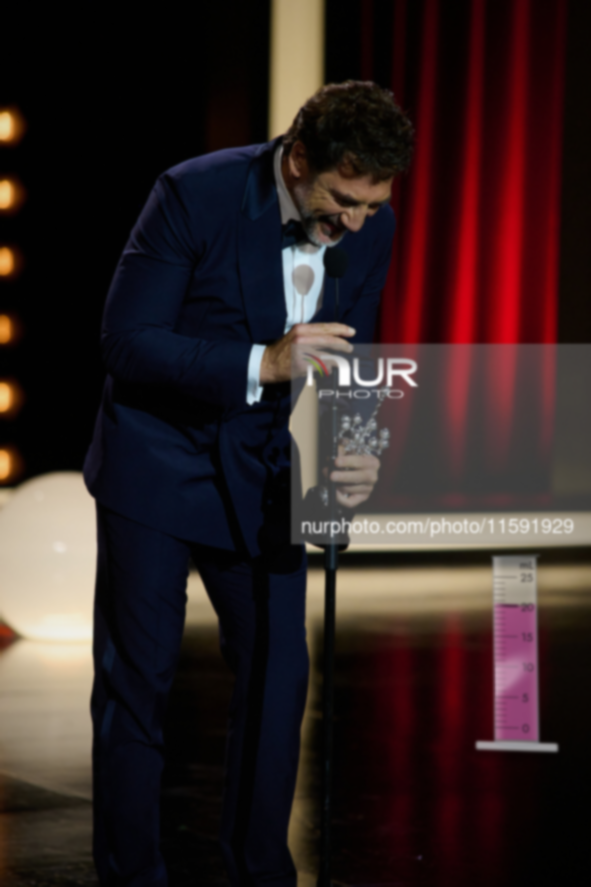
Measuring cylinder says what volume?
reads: 20 mL
